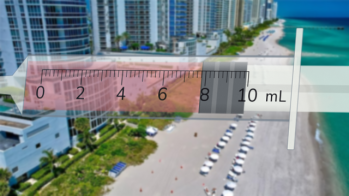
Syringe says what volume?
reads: 7.8 mL
